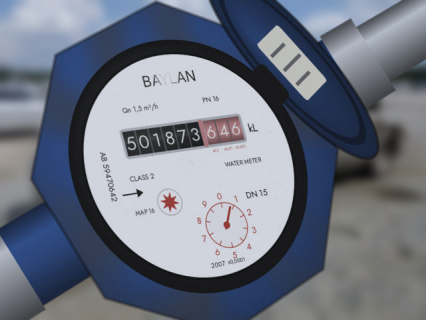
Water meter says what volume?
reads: 501873.6460 kL
